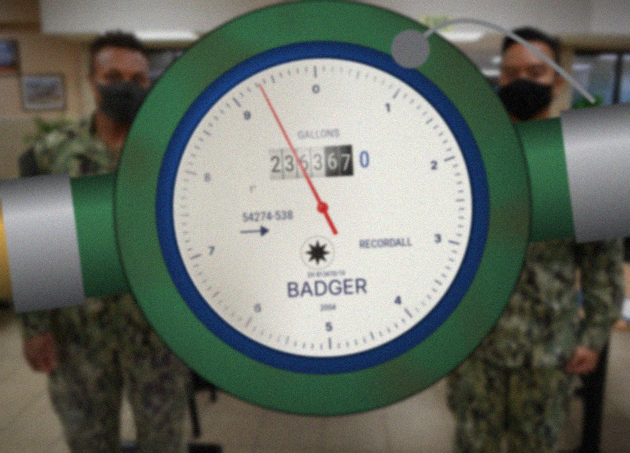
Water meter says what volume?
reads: 2363669.3 gal
